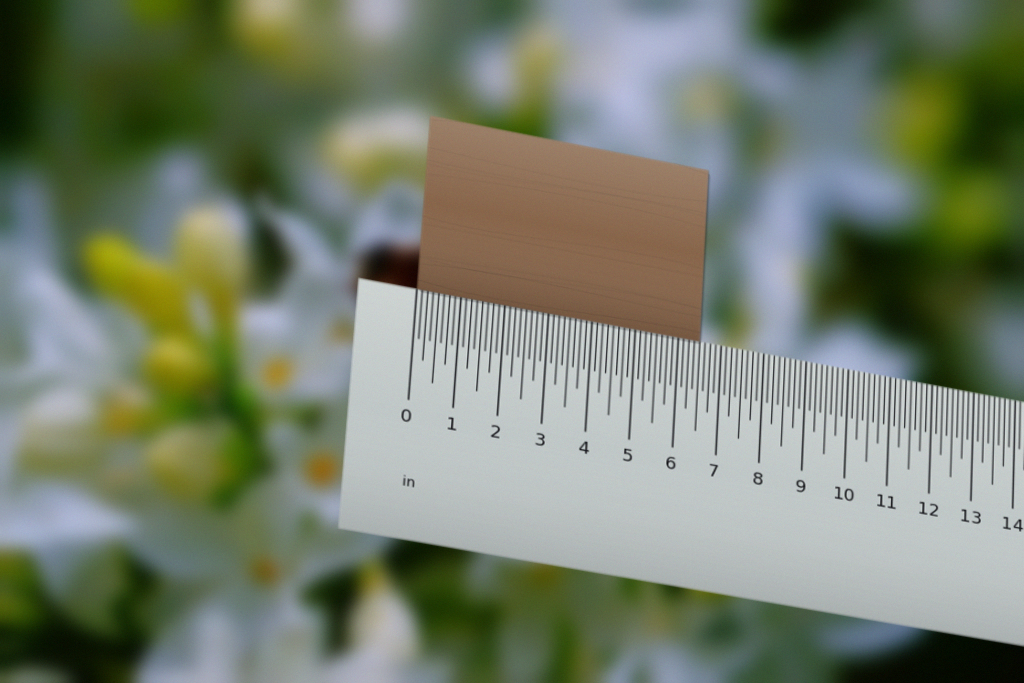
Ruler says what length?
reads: 6.5 in
